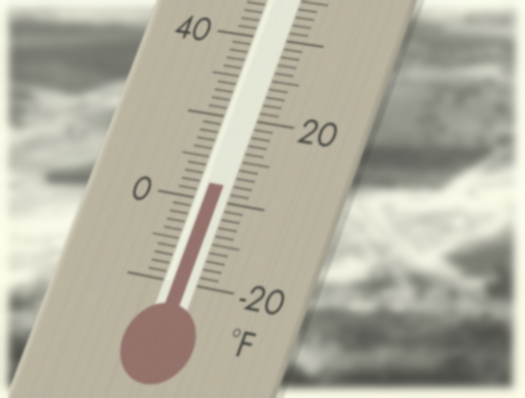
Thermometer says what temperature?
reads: 4 °F
